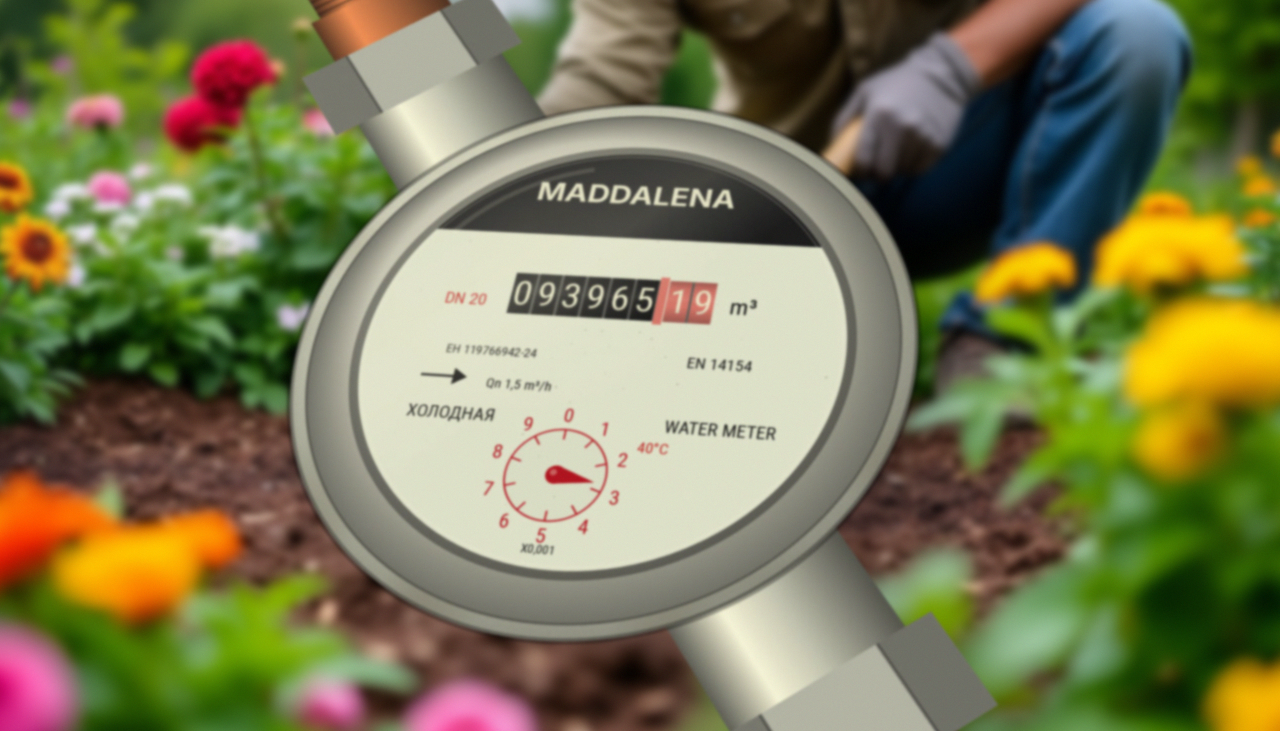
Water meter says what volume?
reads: 93965.192 m³
